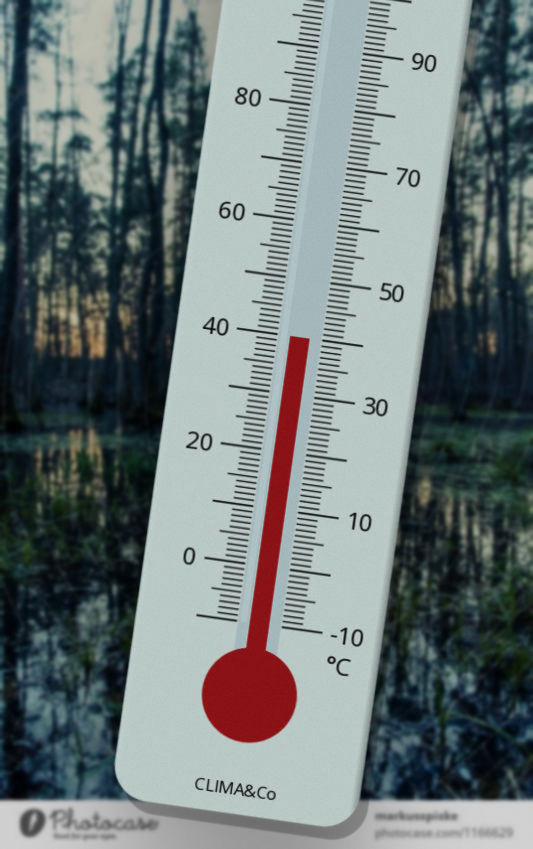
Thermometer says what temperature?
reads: 40 °C
